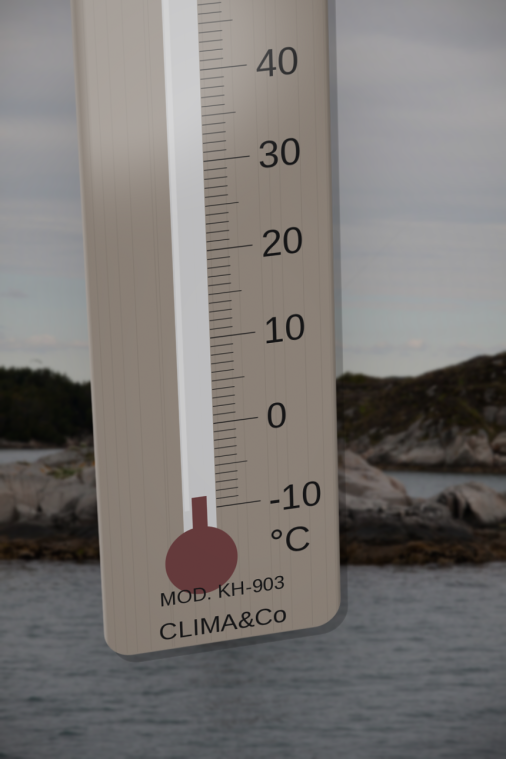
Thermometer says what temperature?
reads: -8.5 °C
